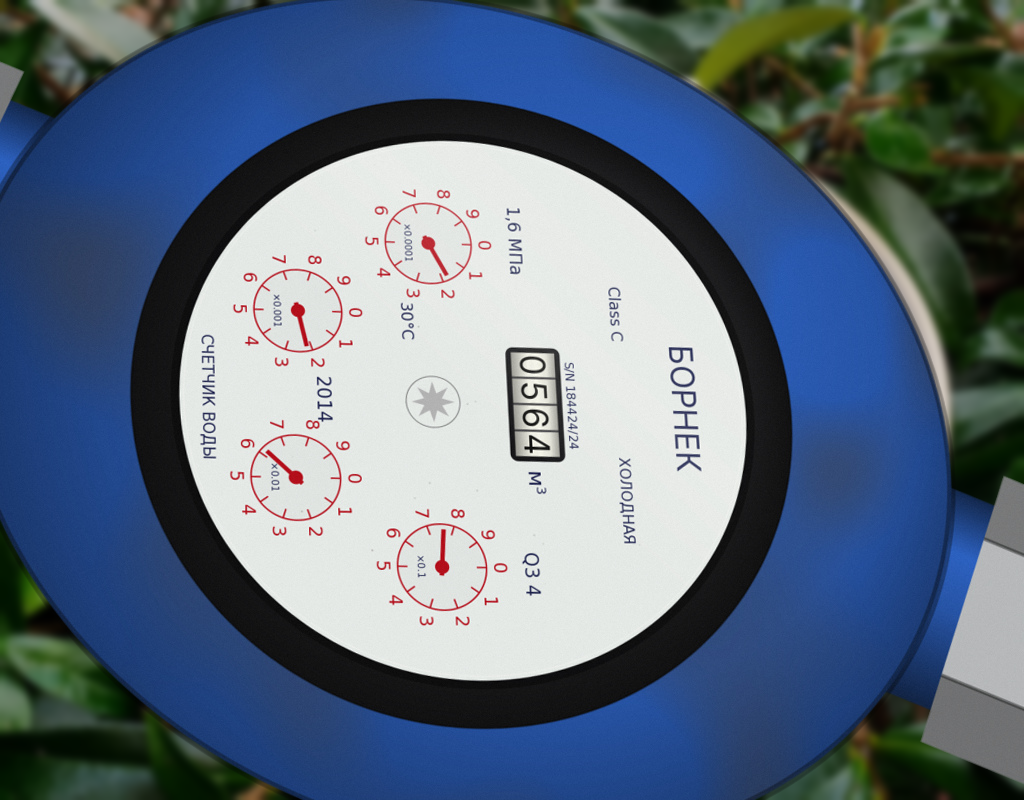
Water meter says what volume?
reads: 564.7621 m³
